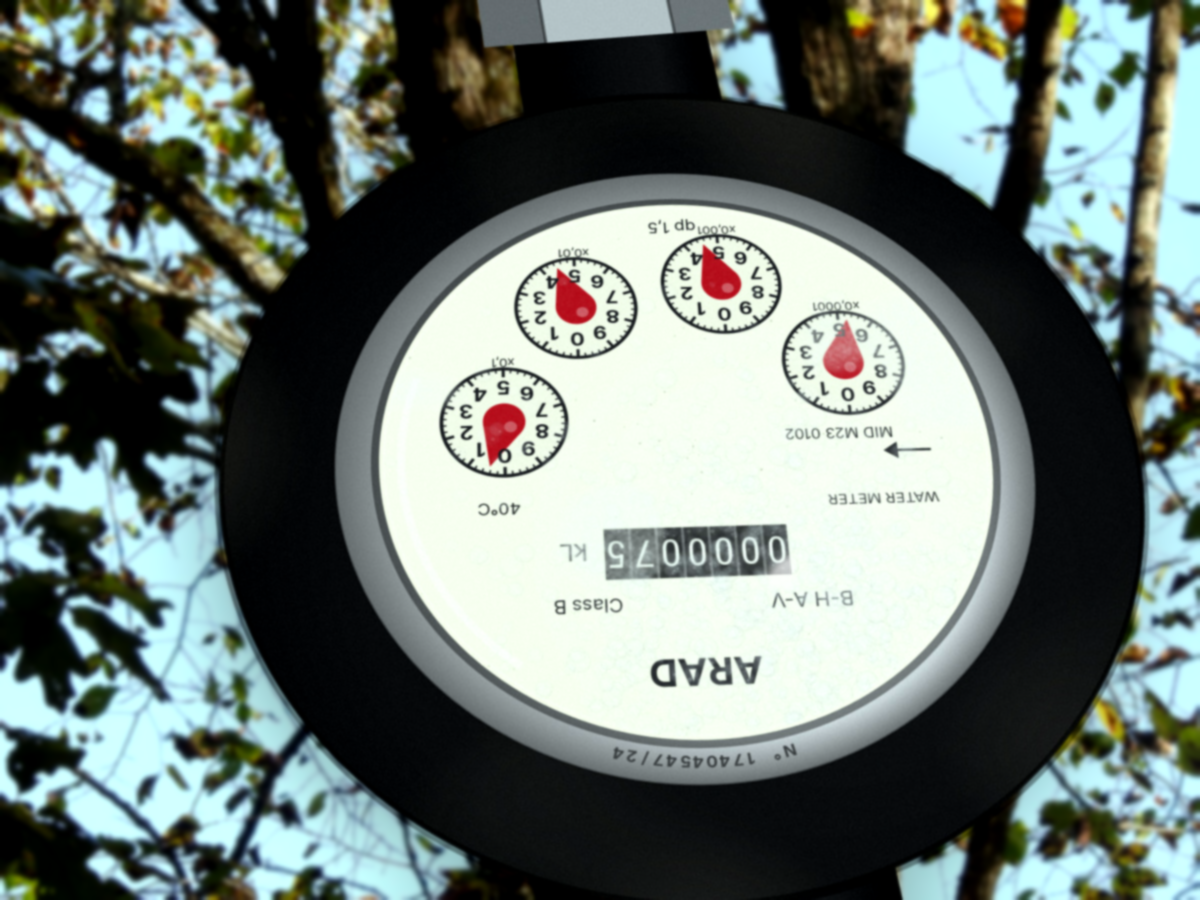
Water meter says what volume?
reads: 75.0445 kL
